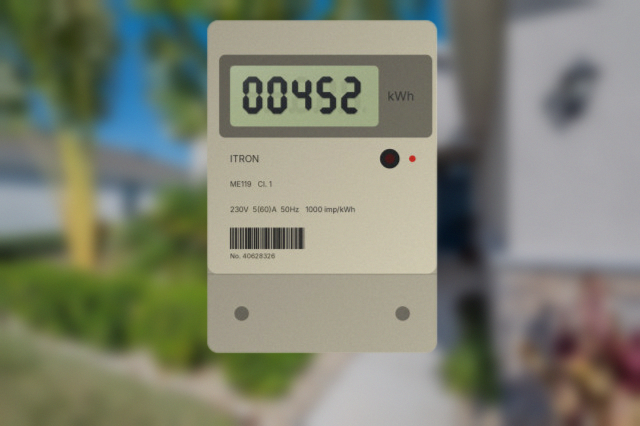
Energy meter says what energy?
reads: 452 kWh
